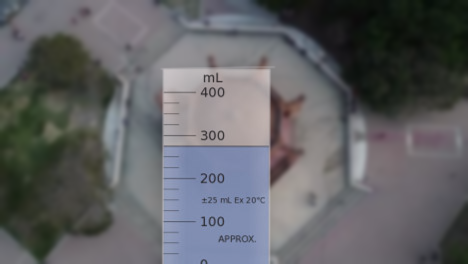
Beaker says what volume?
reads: 275 mL
